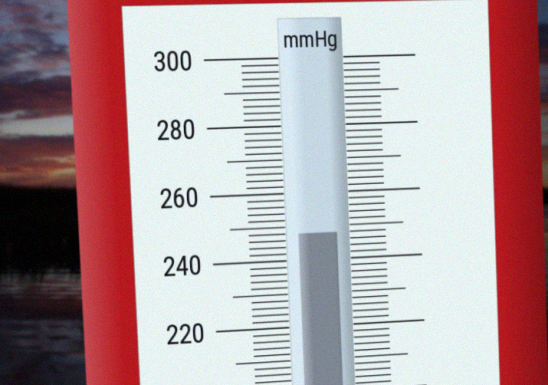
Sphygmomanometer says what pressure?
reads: 248 mmHg
